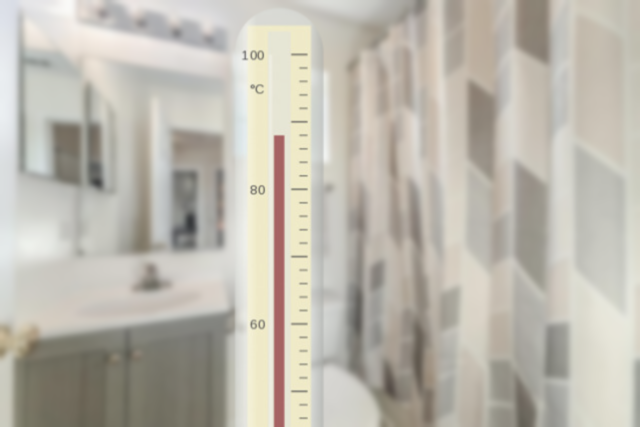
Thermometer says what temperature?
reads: 88 °C
